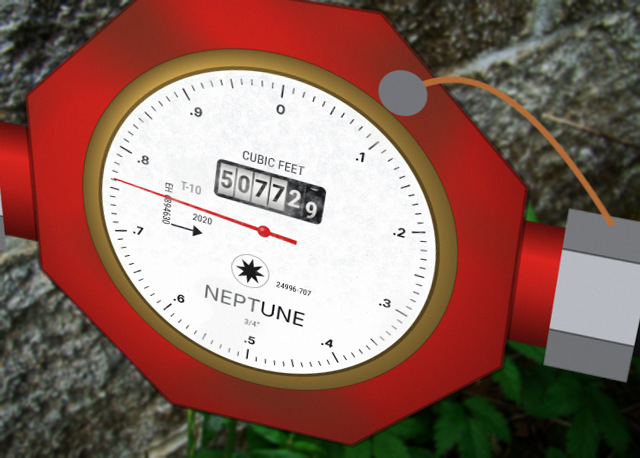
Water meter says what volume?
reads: 507728.76 ft³
